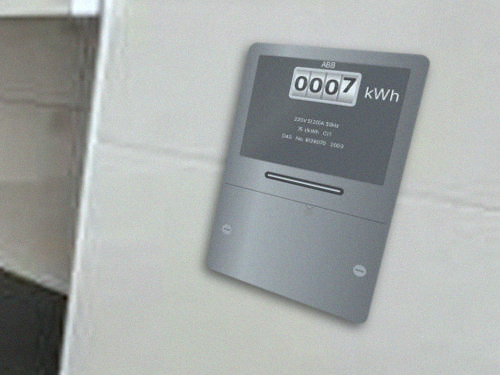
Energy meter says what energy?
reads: 7 kWh
